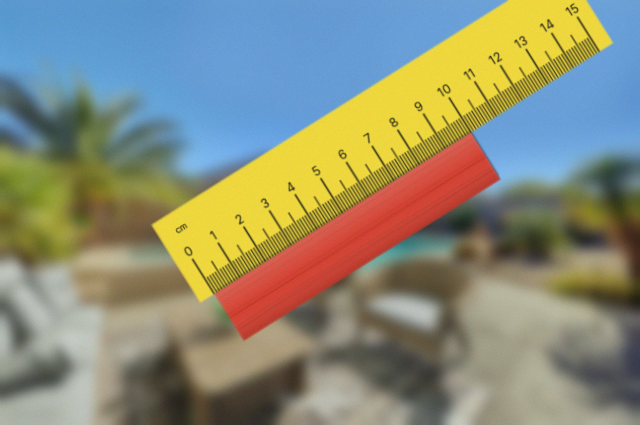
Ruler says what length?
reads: 10 cm
